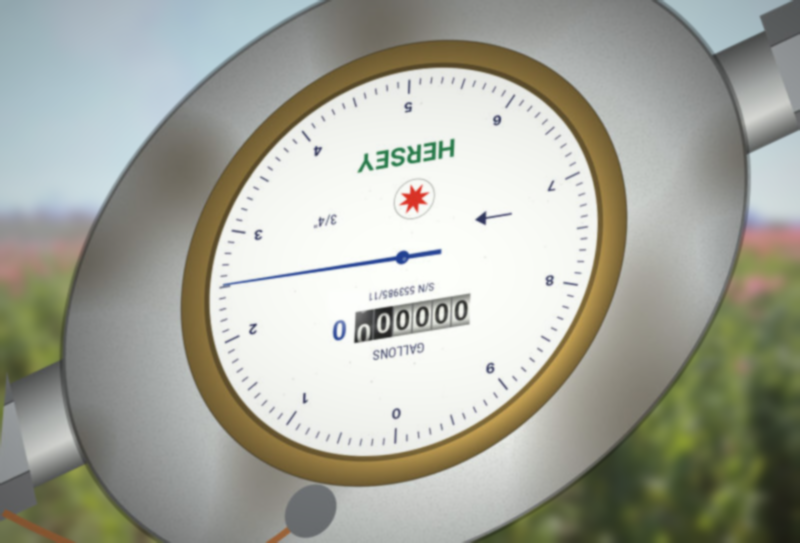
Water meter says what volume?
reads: 2.5 gal
